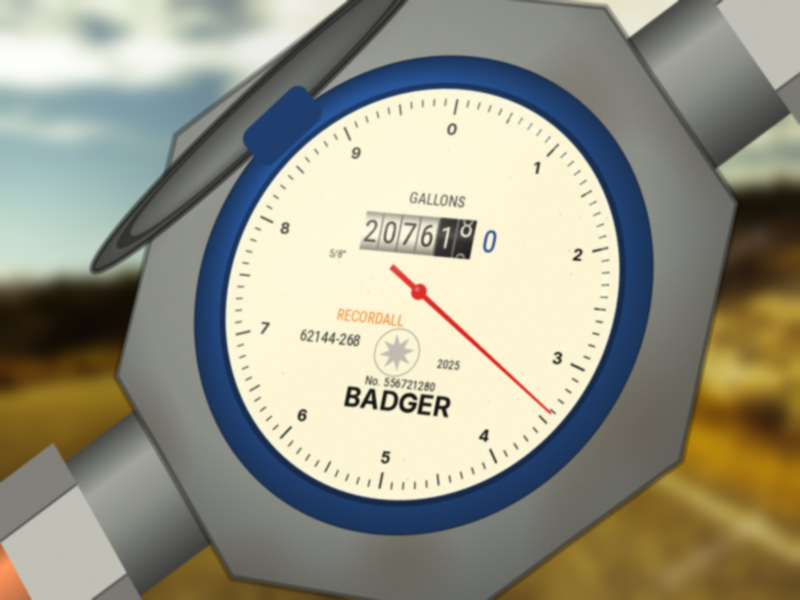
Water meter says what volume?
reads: 2076183.4 gal
